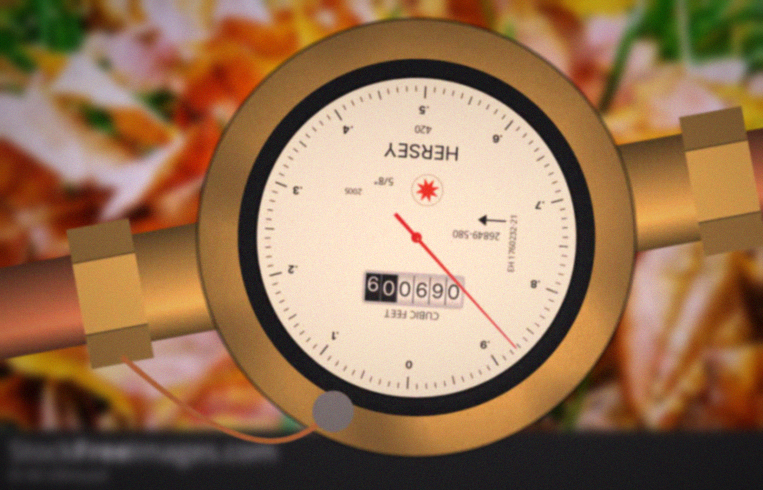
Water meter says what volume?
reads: 69008.87 ft³
